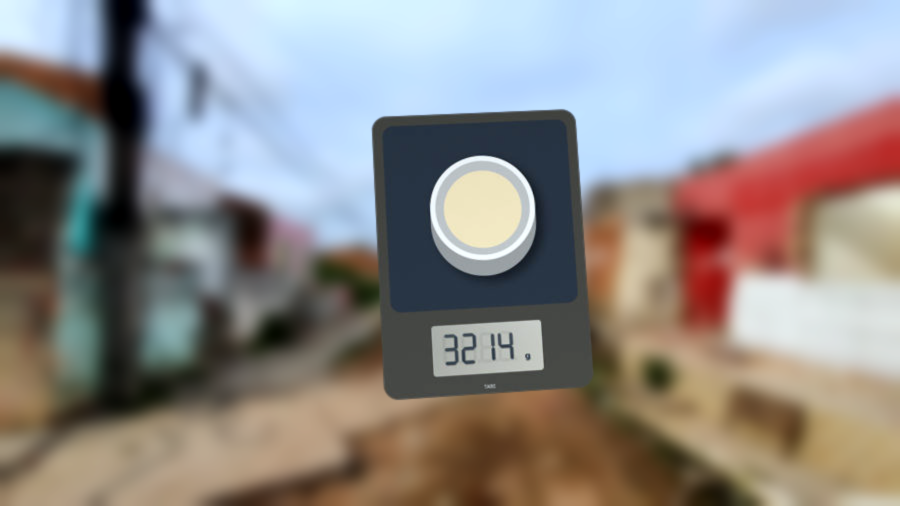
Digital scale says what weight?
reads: 3214 g
